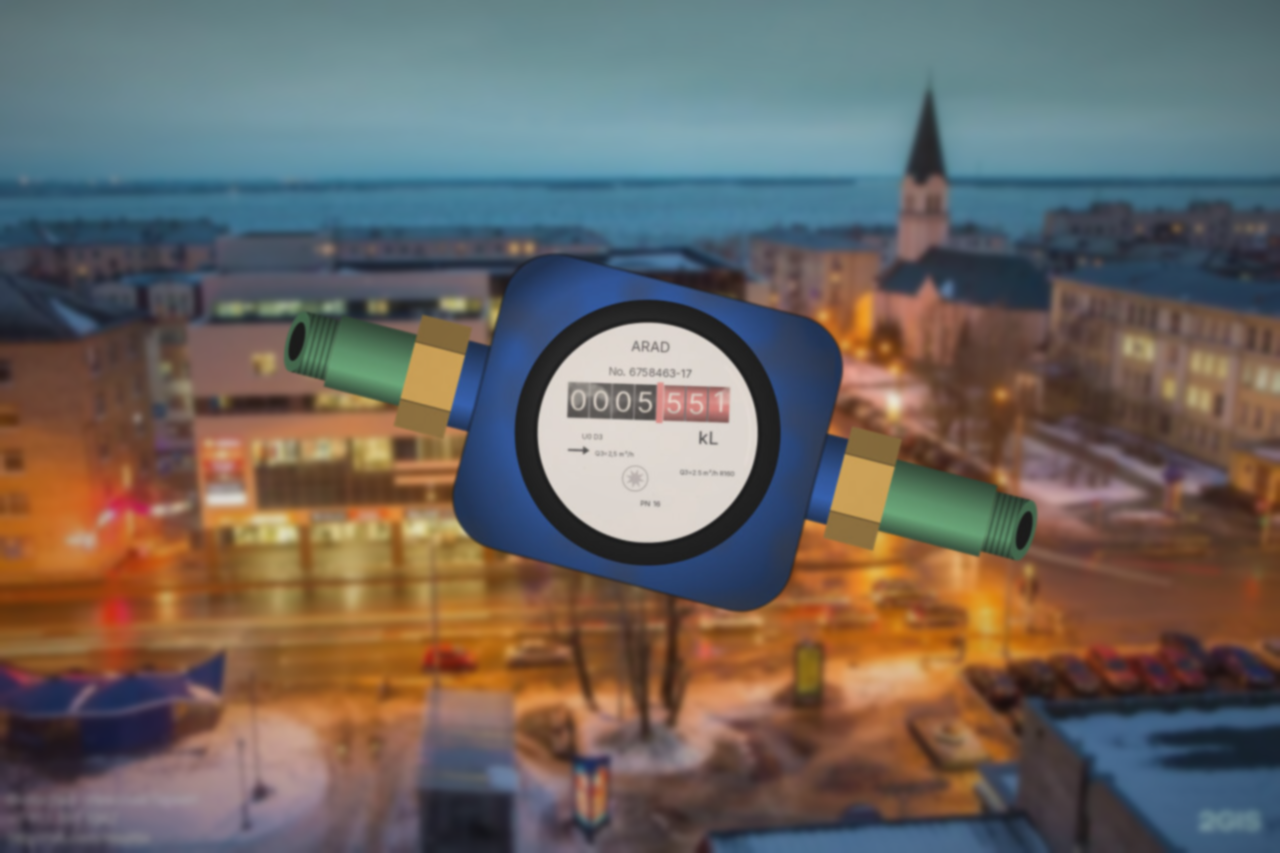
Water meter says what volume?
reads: 5.551 kL
